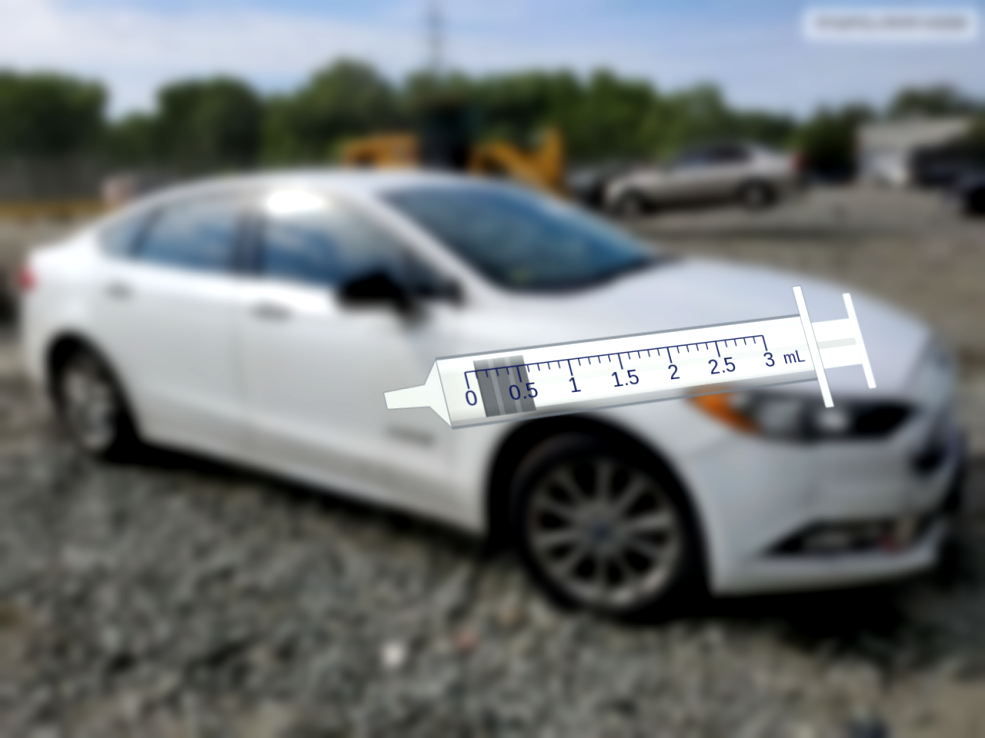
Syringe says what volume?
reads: 0.1 mL
